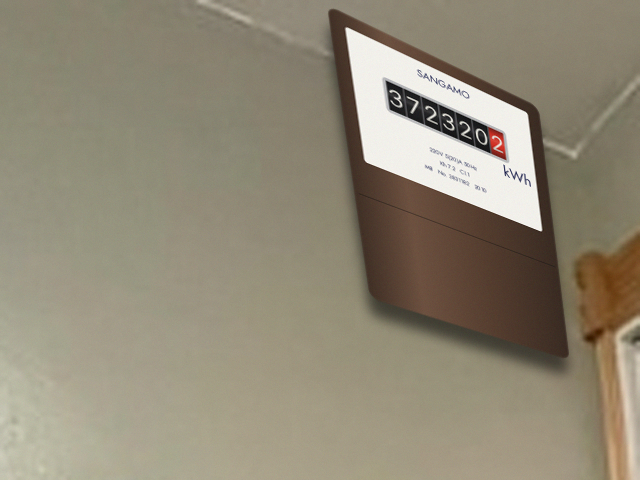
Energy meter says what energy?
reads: 372320.2 kWh
